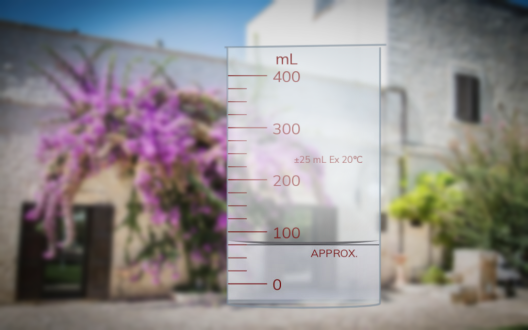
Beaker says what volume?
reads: 75 mL
